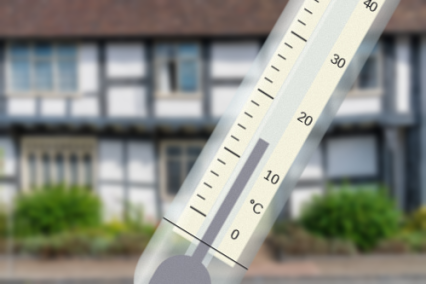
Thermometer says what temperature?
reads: 14 °C
